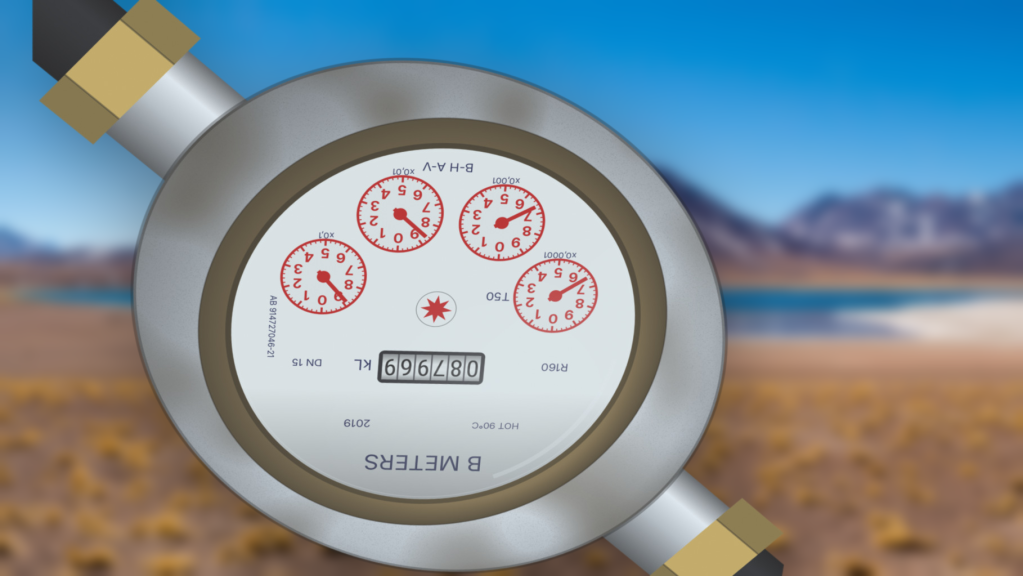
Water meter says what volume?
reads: 87969.8866 kL
